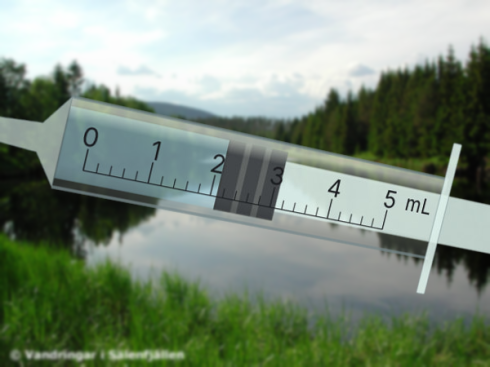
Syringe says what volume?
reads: 2.1 mL
